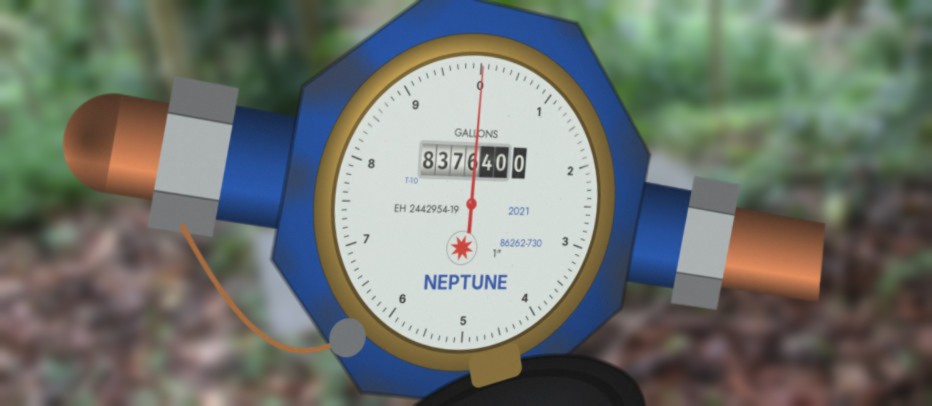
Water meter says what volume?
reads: 8376400.0 gal
